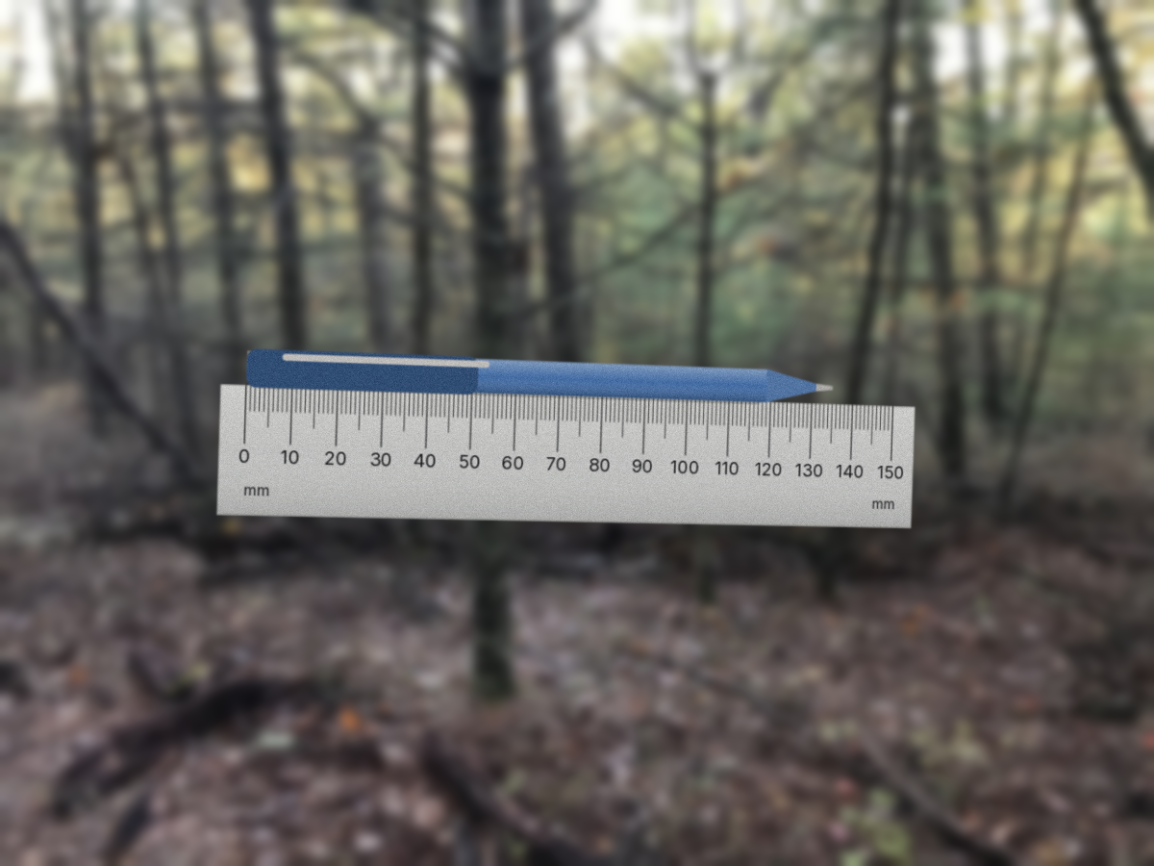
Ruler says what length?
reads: 135 mm
